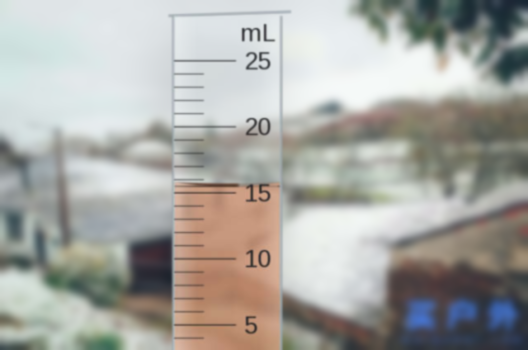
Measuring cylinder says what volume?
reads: 15.5 mL
